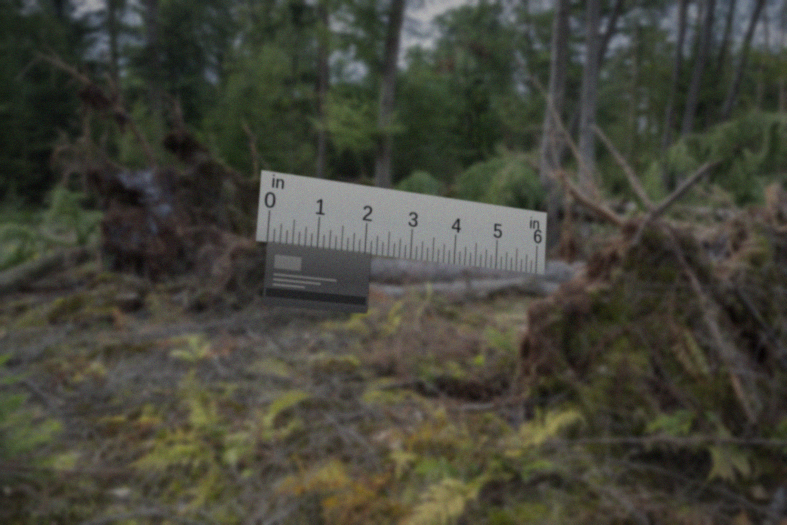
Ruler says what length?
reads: 2.125 in
